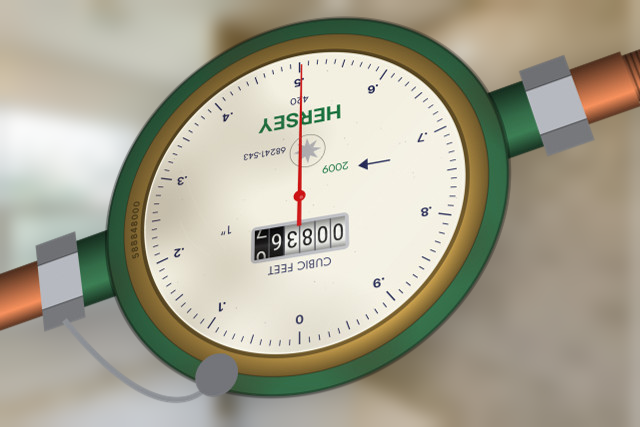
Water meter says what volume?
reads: 8366.50 ft³
